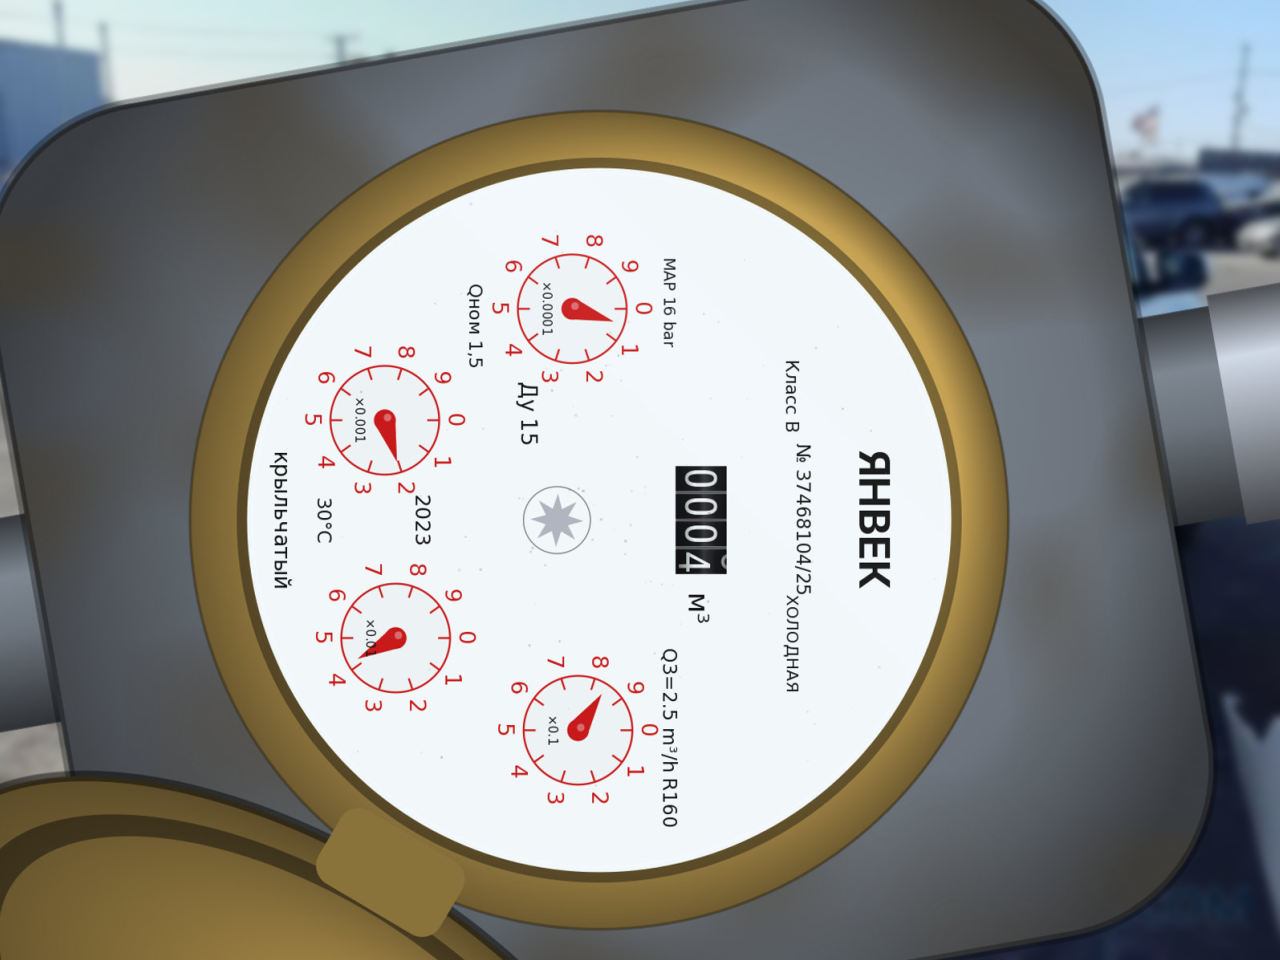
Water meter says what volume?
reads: 3.8420 m³
